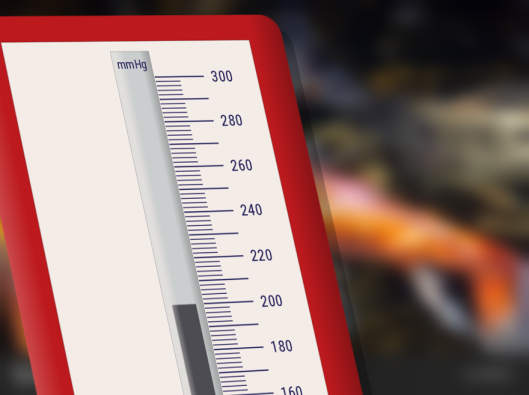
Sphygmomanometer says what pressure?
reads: 200 mmHg
